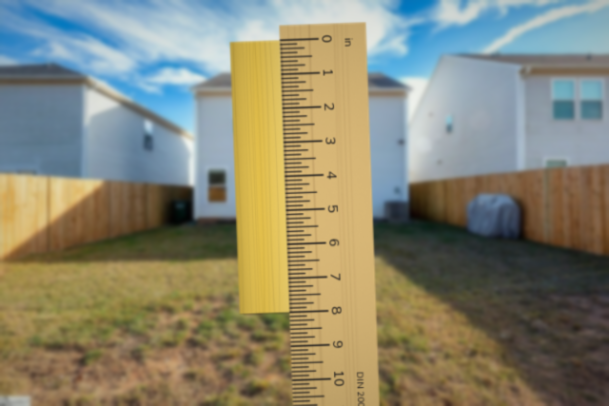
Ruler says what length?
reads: 8 in
